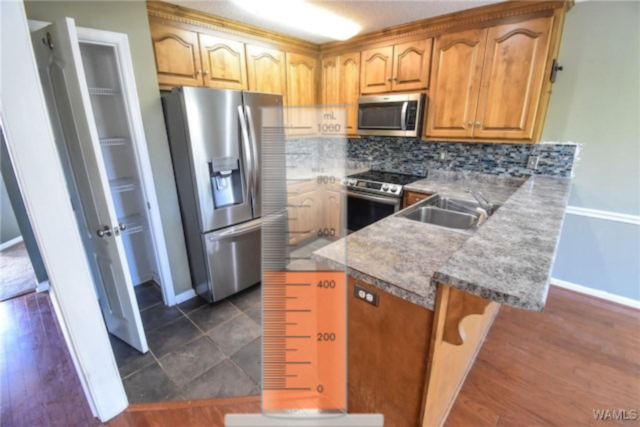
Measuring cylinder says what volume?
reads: 450 mL
